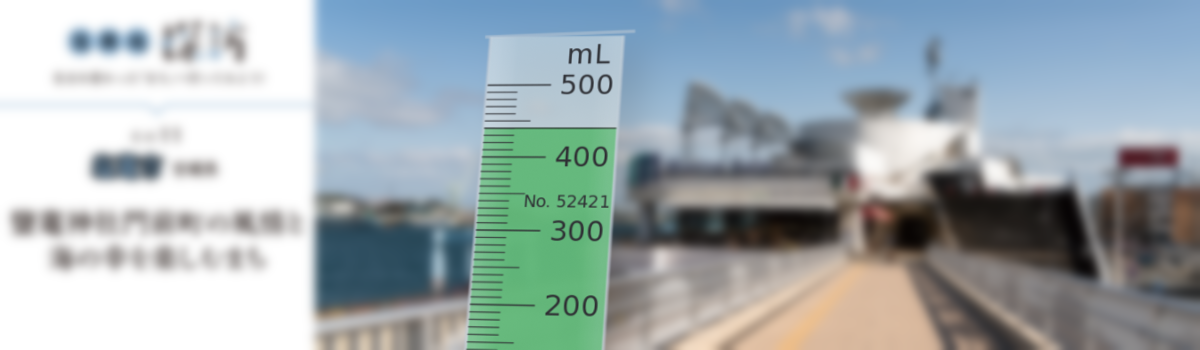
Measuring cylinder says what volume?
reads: 440 mL
